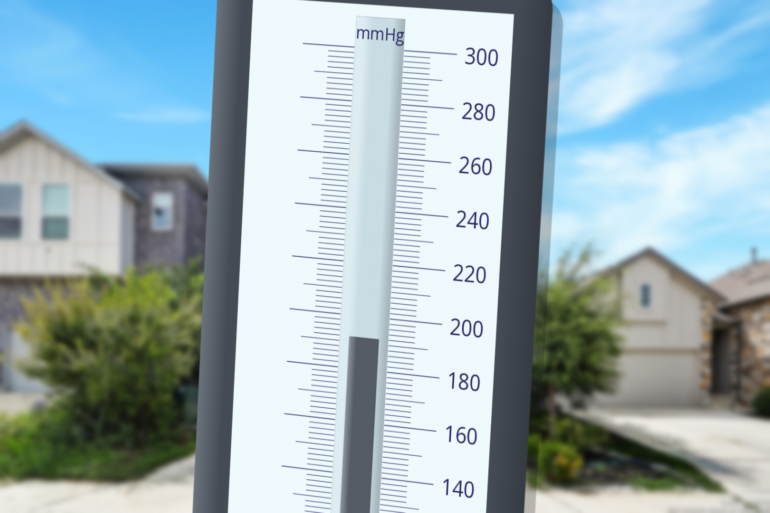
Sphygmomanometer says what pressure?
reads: 192 mmHg
